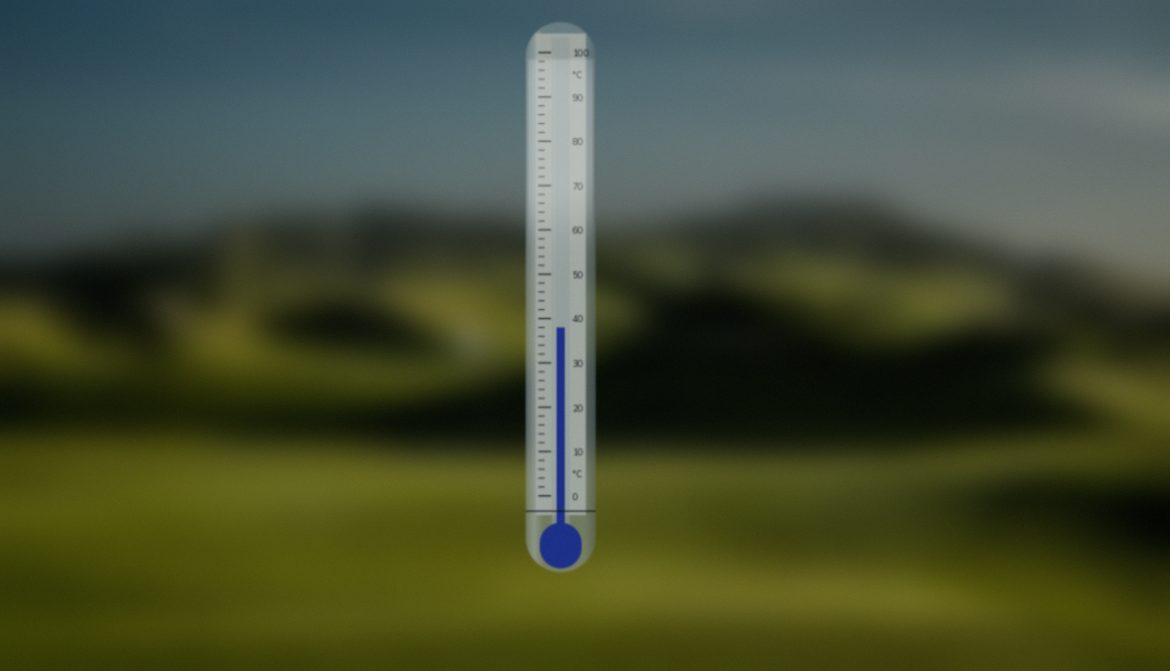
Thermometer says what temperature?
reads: 38 °C
